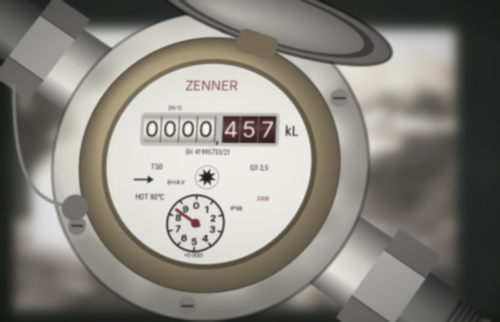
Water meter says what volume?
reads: 0.4578 kL
